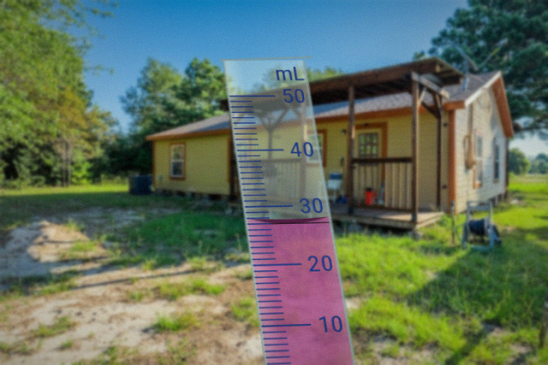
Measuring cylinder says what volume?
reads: 27 mL
